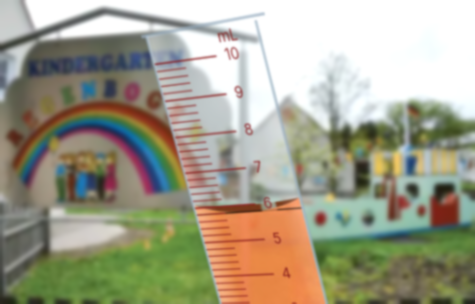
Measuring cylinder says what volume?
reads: 5.8 mL
